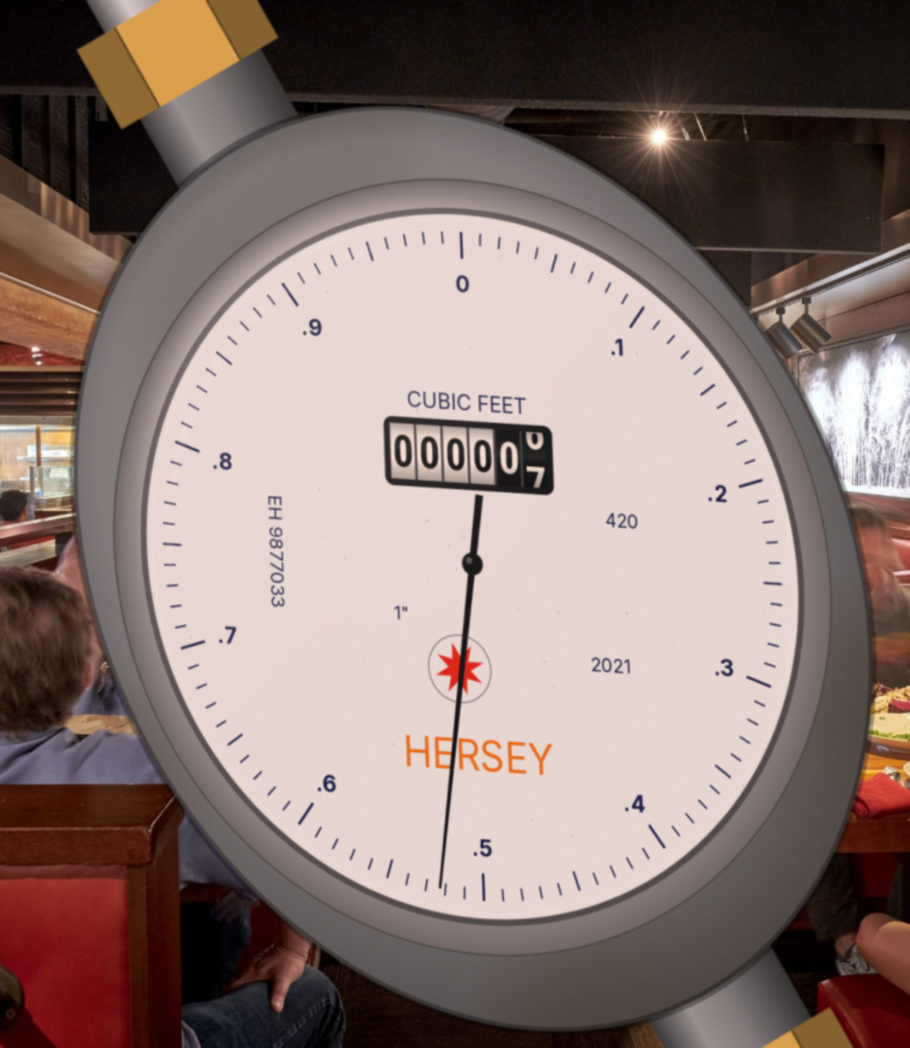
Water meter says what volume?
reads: 6.52 ft³
